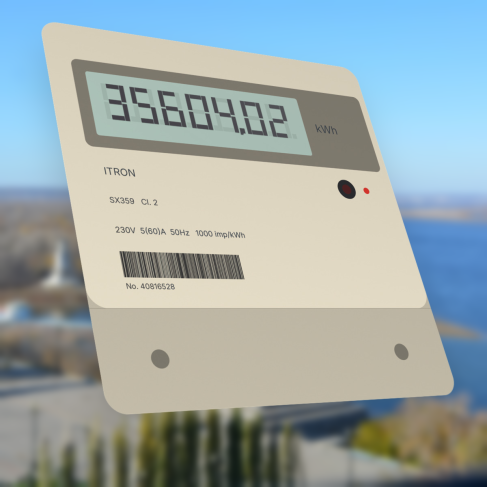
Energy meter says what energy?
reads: 35604.02 kWh
